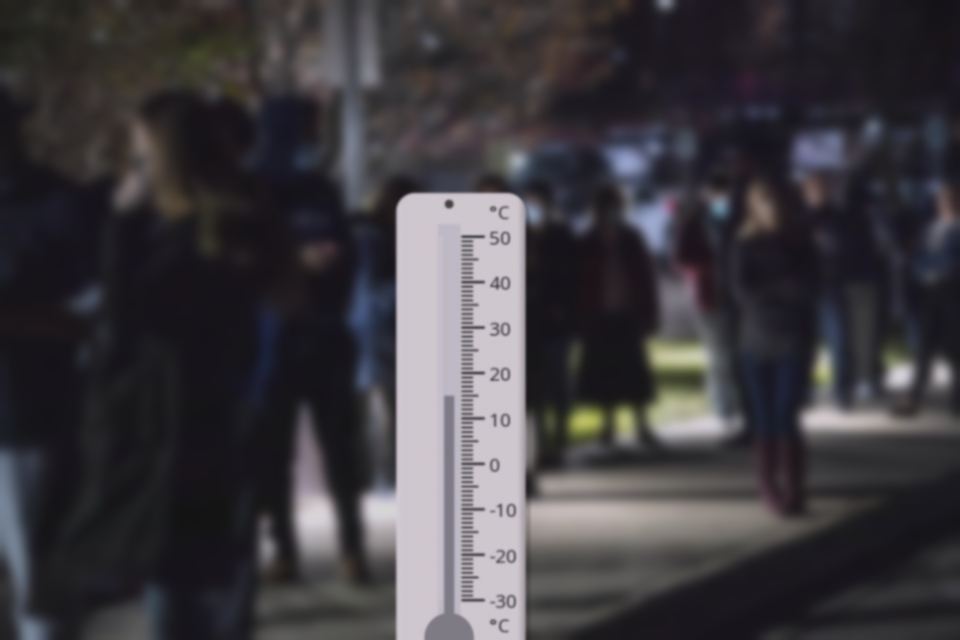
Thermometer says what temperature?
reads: 15 °C
